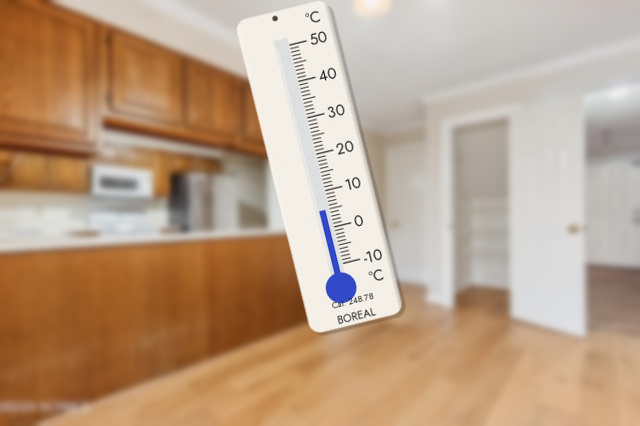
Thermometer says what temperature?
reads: 5 °C
